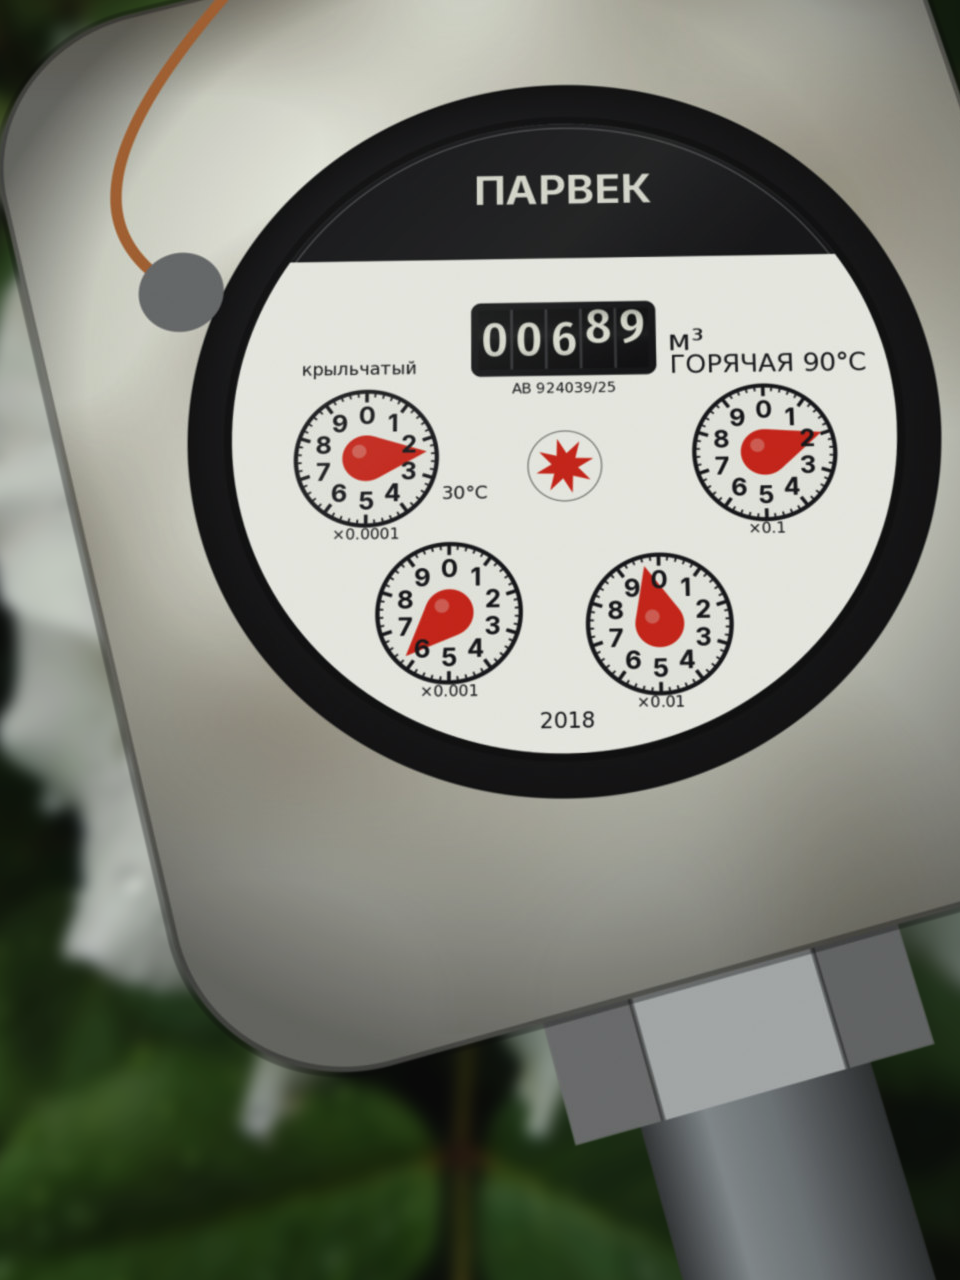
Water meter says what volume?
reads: 689.1962 m³
